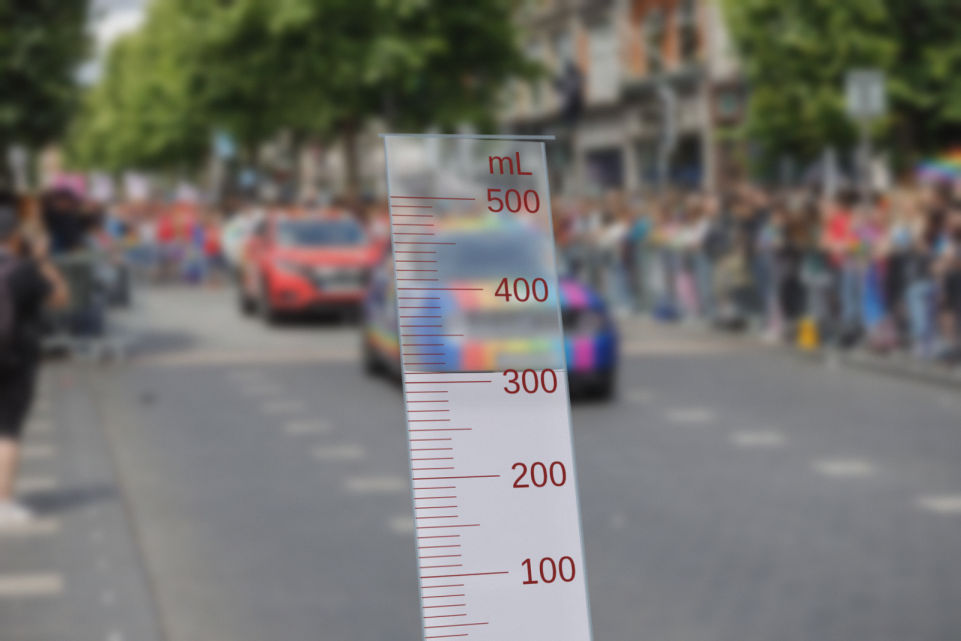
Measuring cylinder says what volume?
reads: 310 mL
